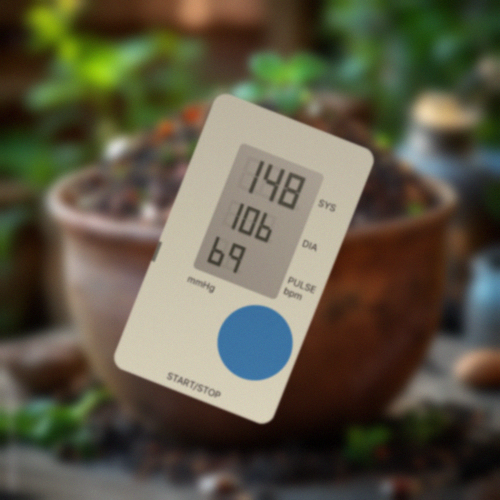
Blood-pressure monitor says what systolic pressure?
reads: 148 mmHg
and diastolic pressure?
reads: 106 mmHg
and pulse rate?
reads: 69 bpm
